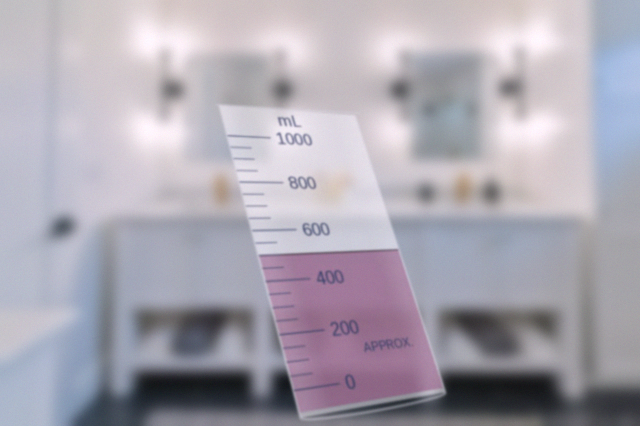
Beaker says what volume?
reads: 500 mL
